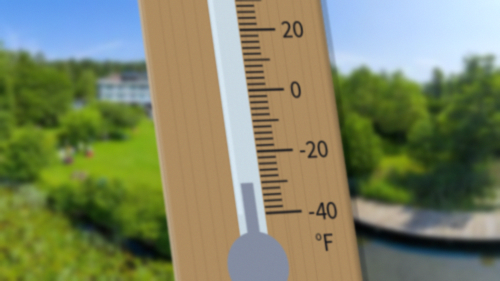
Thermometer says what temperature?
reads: -30 °F
